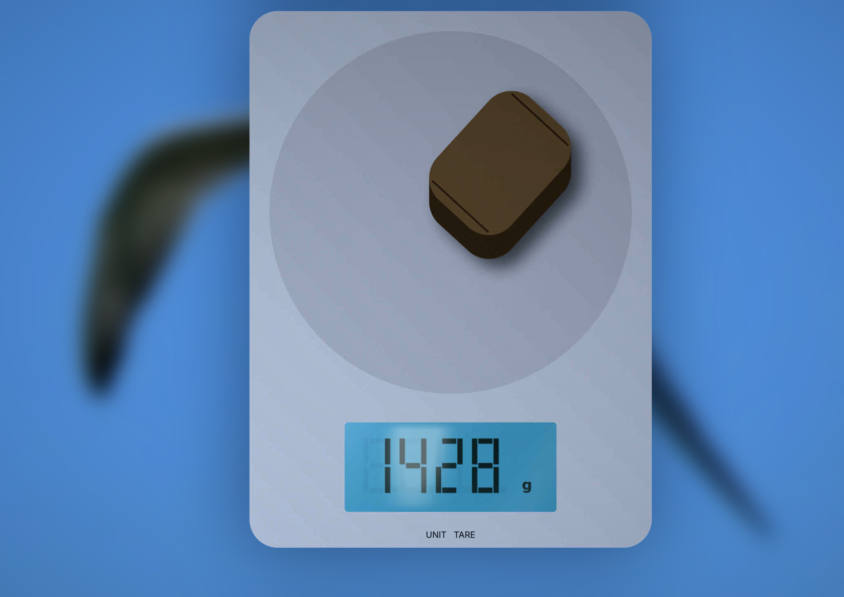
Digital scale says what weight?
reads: 1428 g
